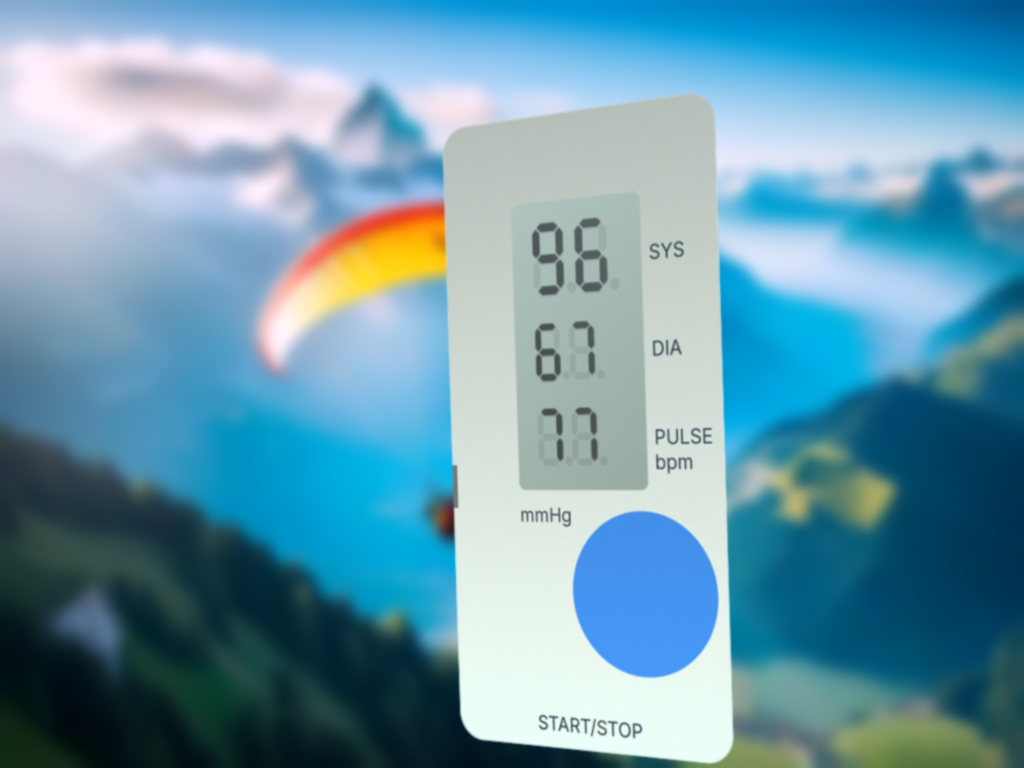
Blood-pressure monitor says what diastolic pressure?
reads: 67 mmHg
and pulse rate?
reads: 77 bpm
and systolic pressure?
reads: 96 mmHg
